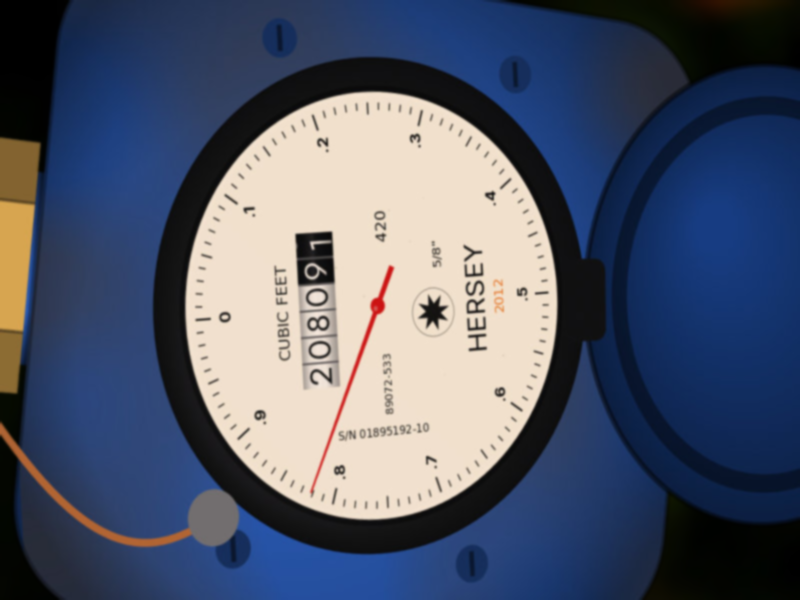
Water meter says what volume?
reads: 208090.82 ft³
